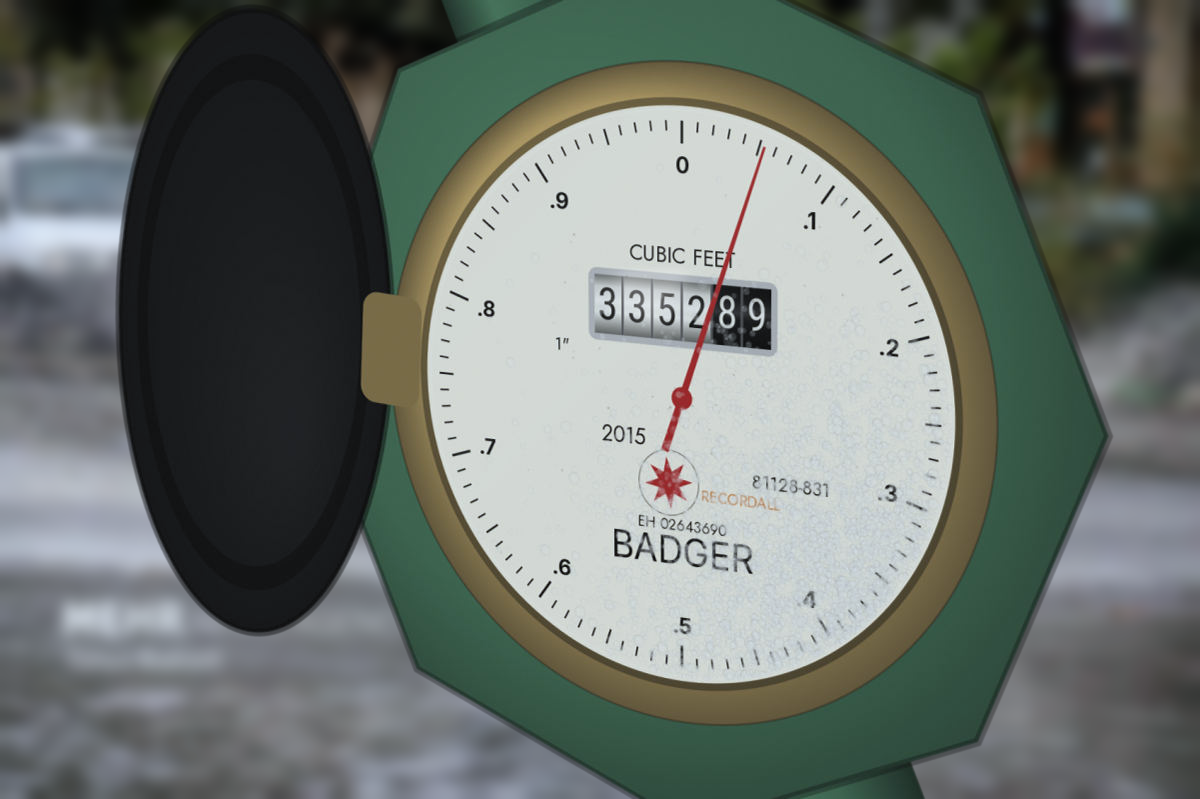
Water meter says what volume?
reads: 335289.05 ft³
